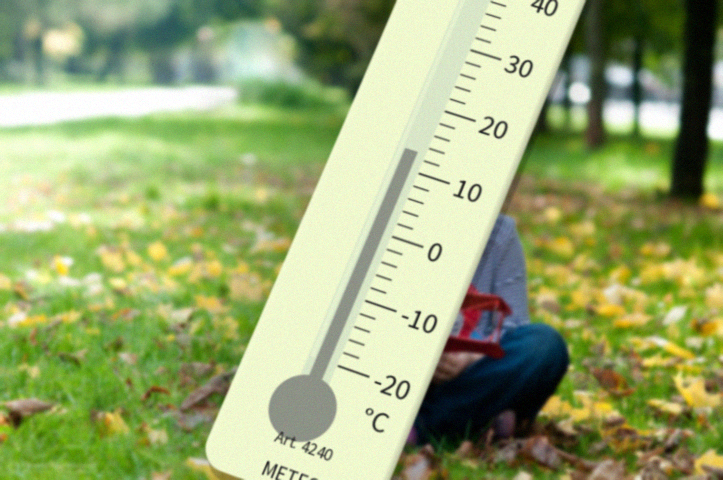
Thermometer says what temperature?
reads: 13 °C
